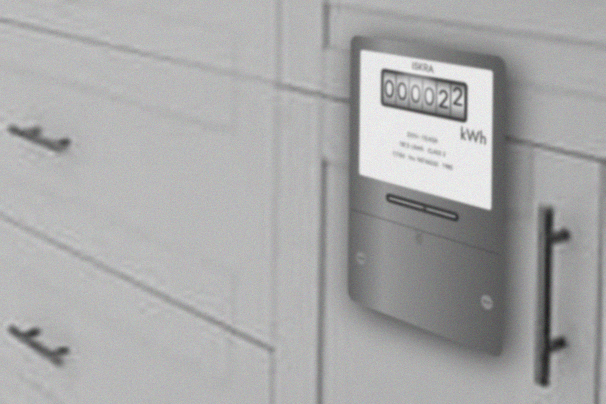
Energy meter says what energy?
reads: 22 kWh
